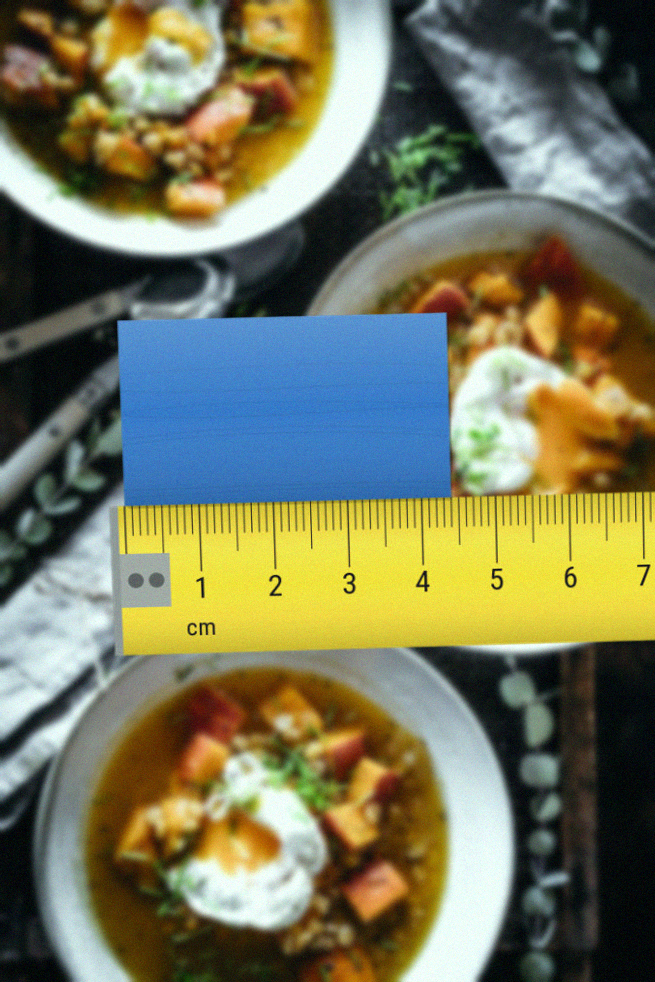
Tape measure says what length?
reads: 4.4 cm
